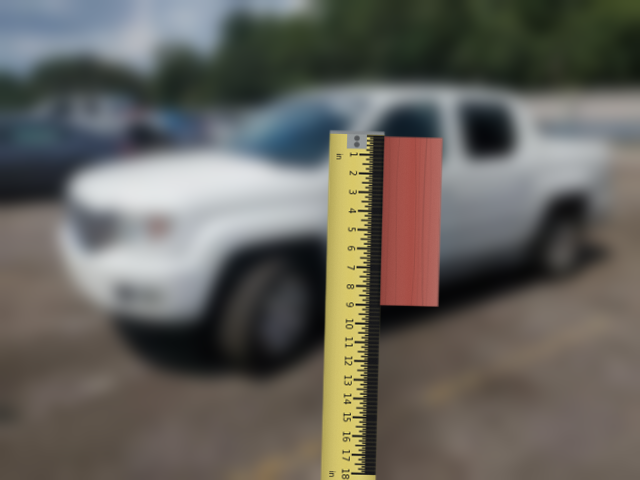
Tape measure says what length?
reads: 9 in
